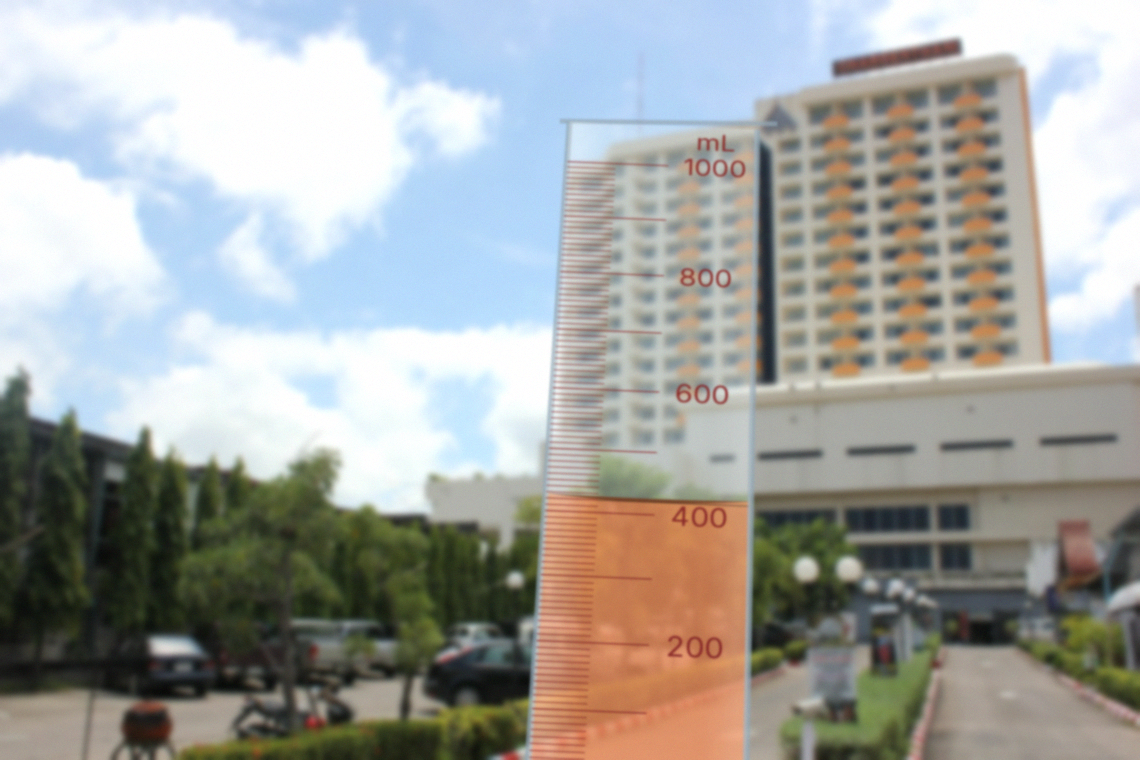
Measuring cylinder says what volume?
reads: 420 mL
